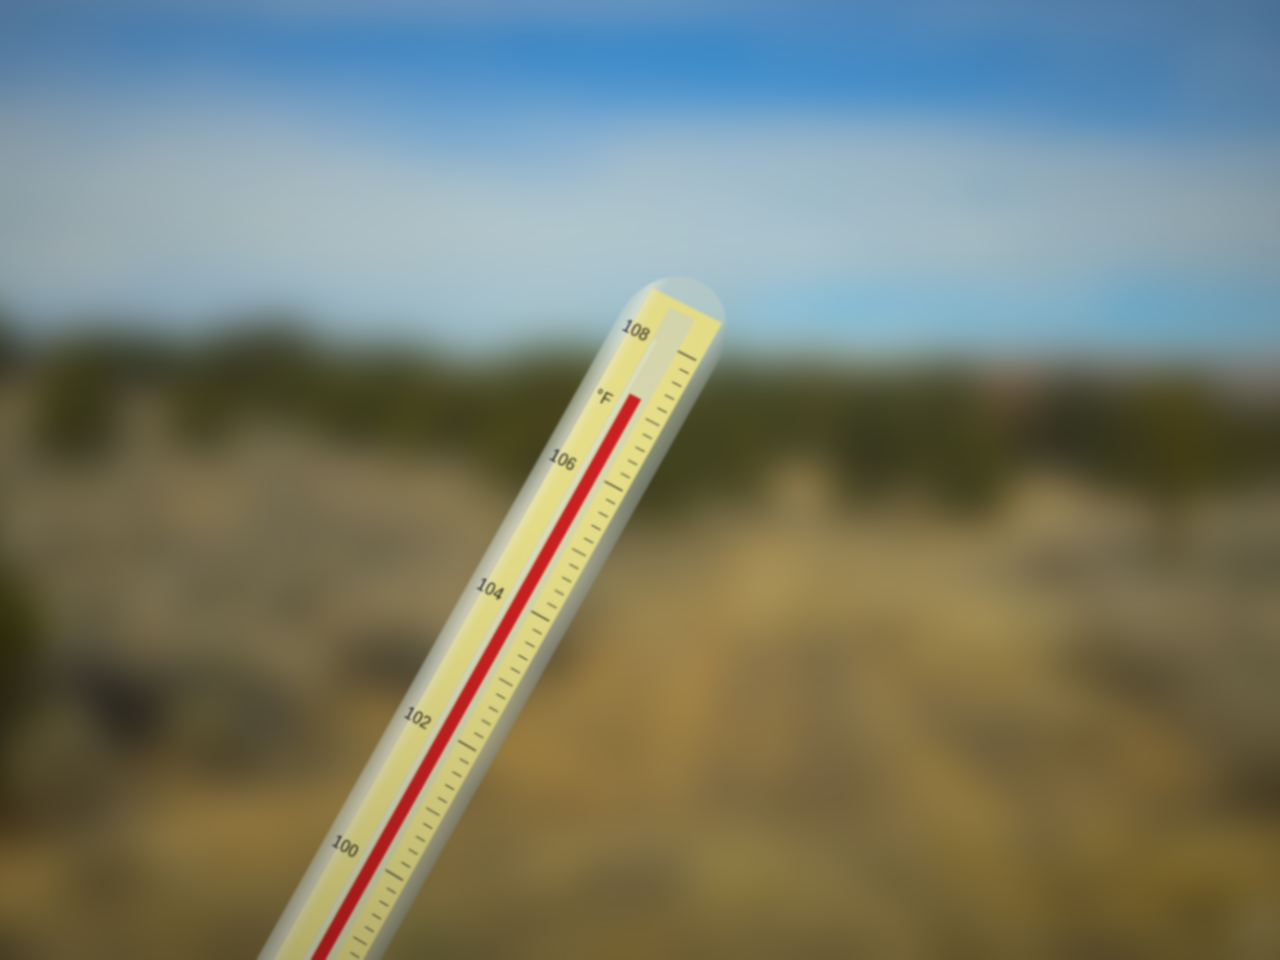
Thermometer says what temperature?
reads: 107.2 °F
